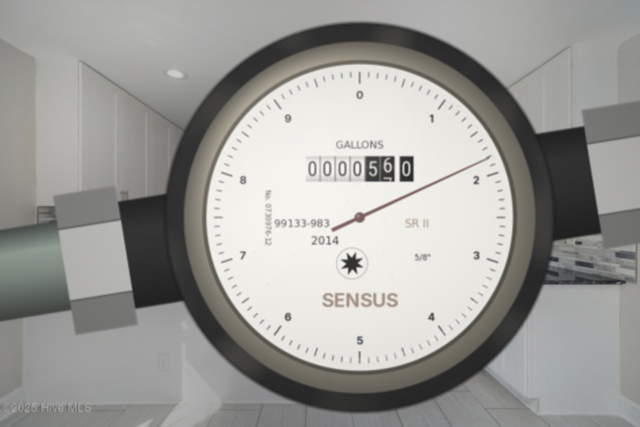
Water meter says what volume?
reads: 561.8 gal
